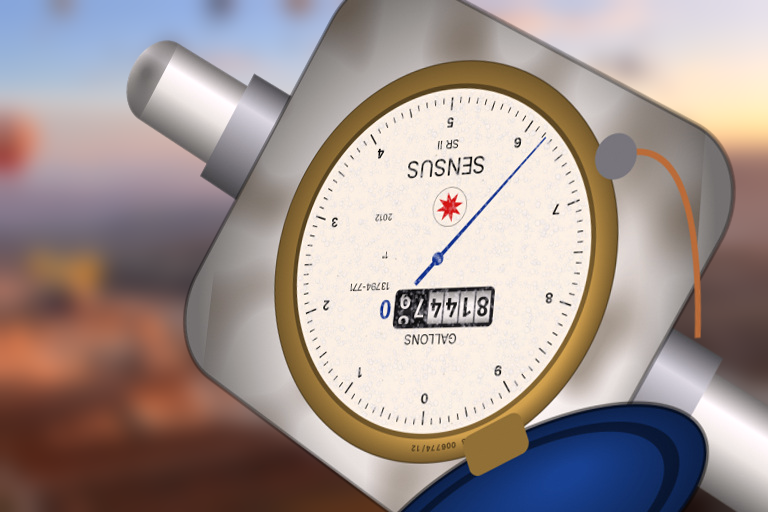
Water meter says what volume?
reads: 8144786.2 gal
